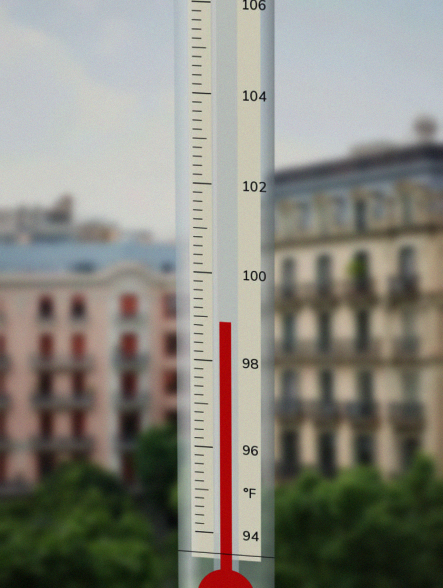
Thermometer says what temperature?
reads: 98.9 °F
